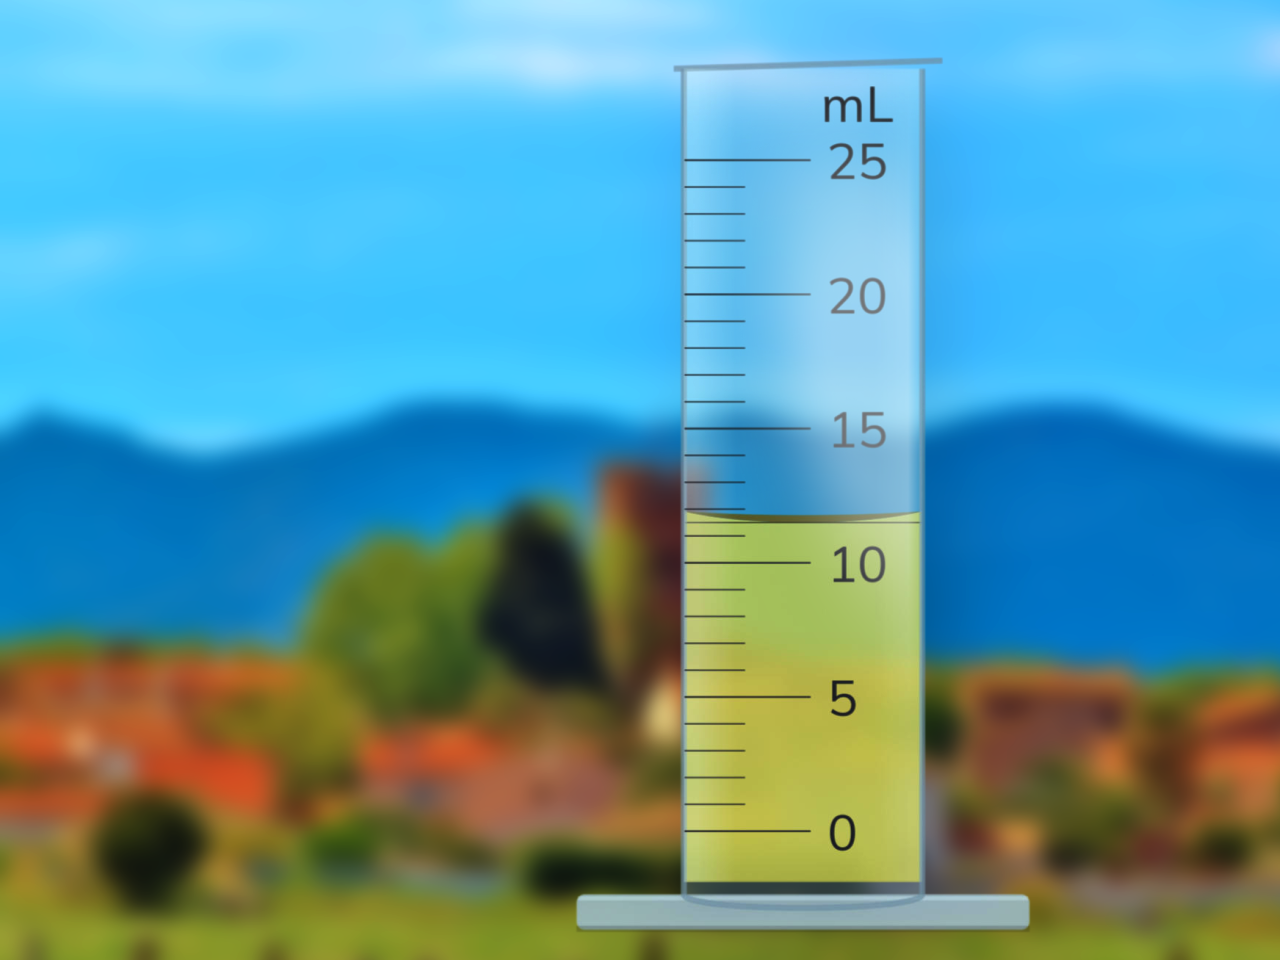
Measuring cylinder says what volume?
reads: 11.5 mL
